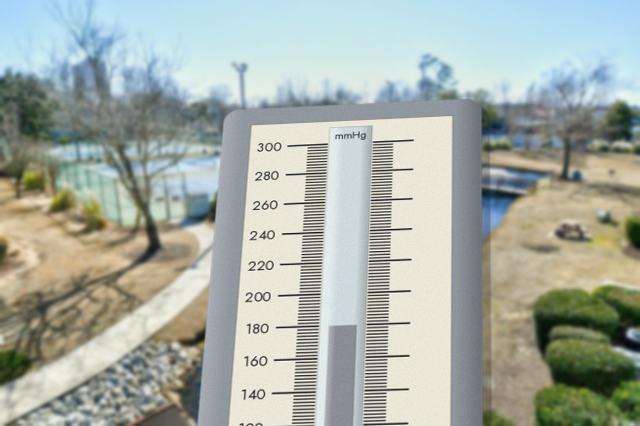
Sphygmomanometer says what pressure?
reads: 180 mmHg
